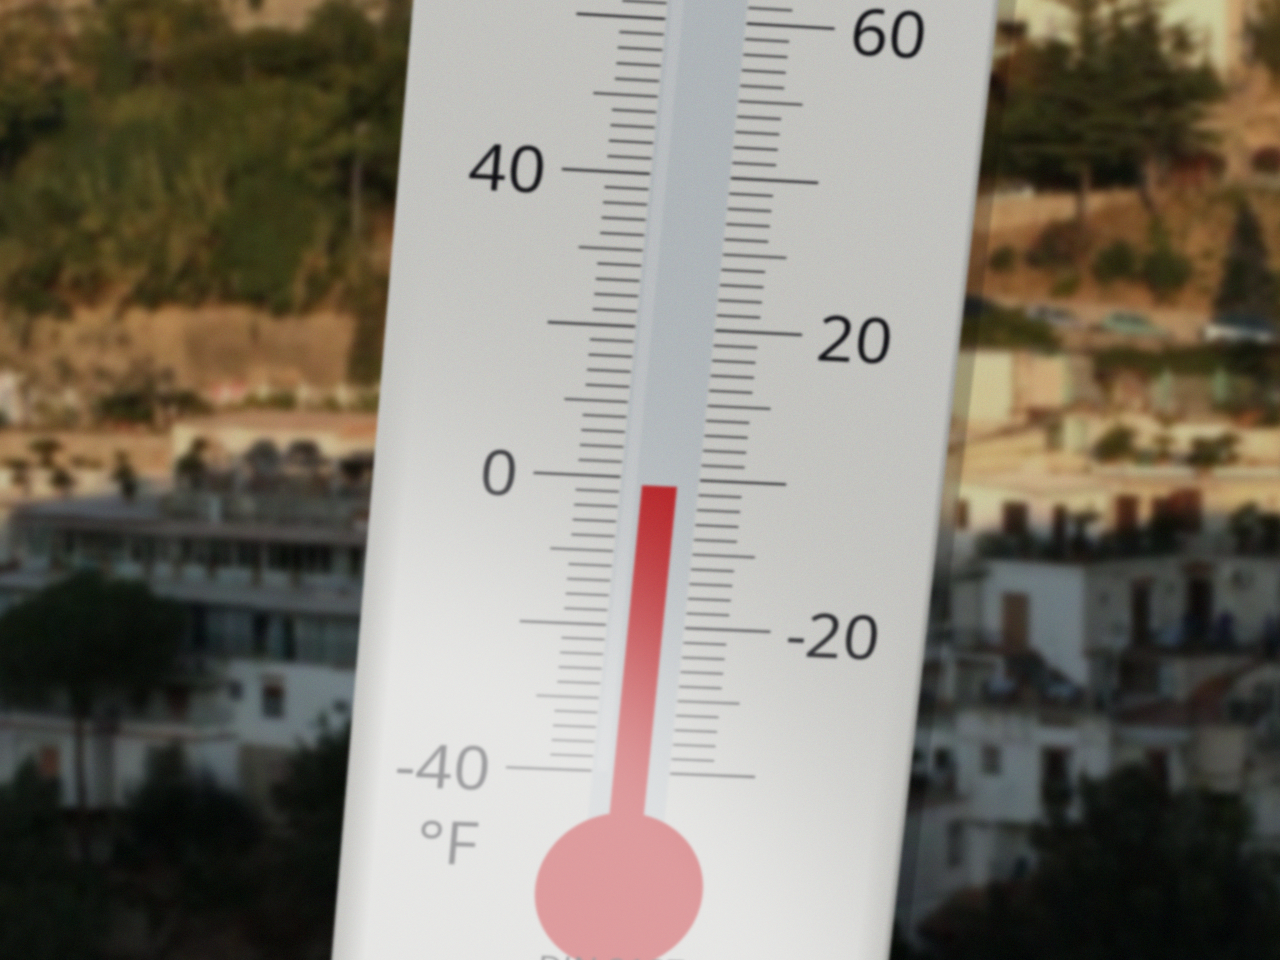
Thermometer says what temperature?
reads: -1 °F
